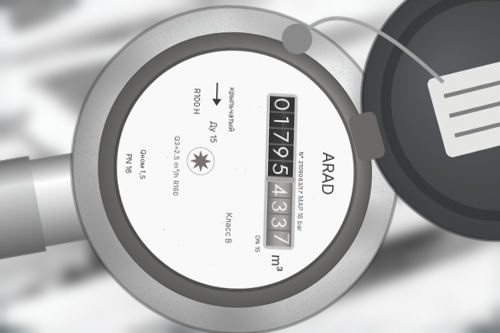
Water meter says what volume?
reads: 1795.4337 m³
